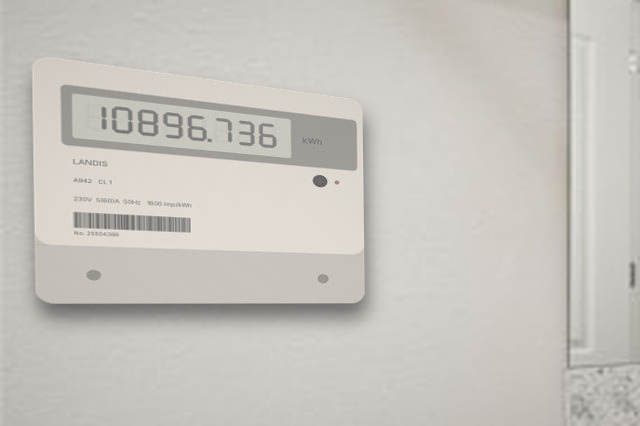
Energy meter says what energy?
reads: 10896.736 kWh
